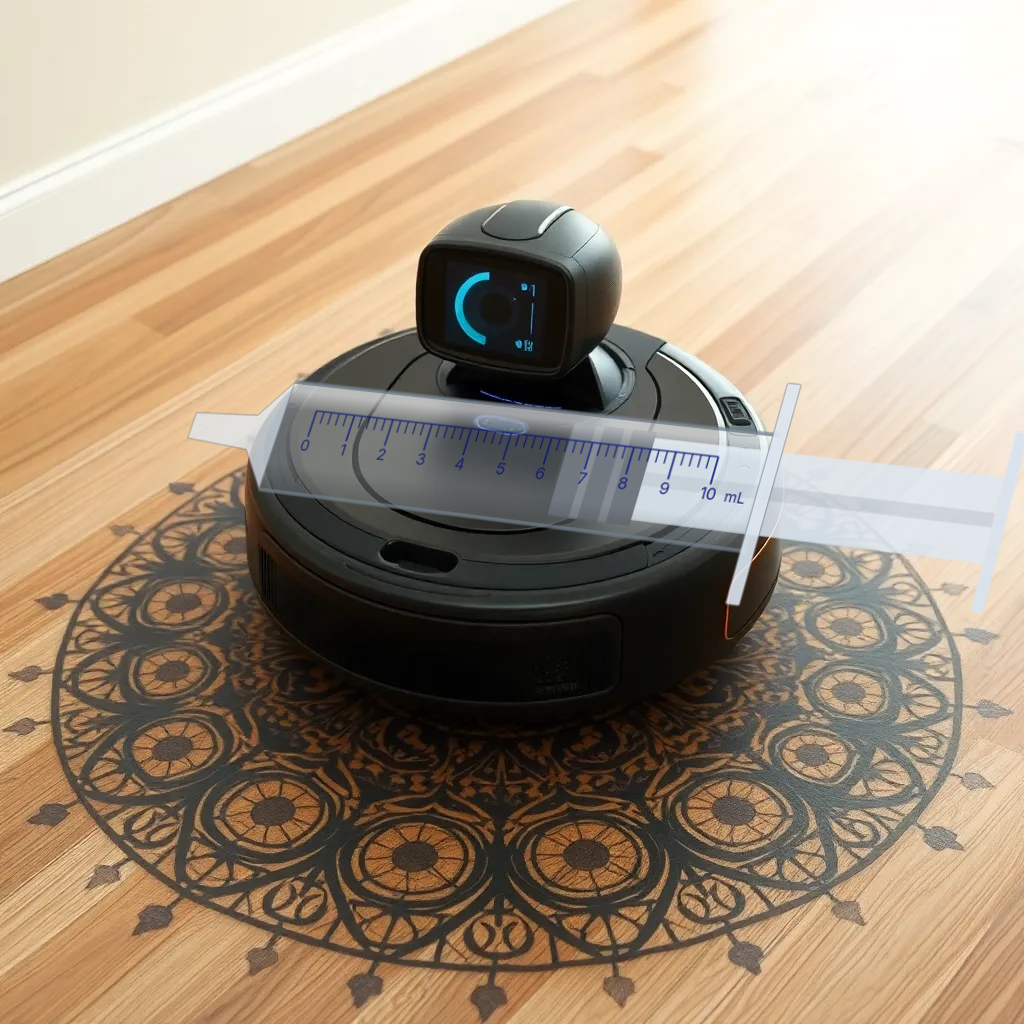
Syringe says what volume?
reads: 6.4 mL
